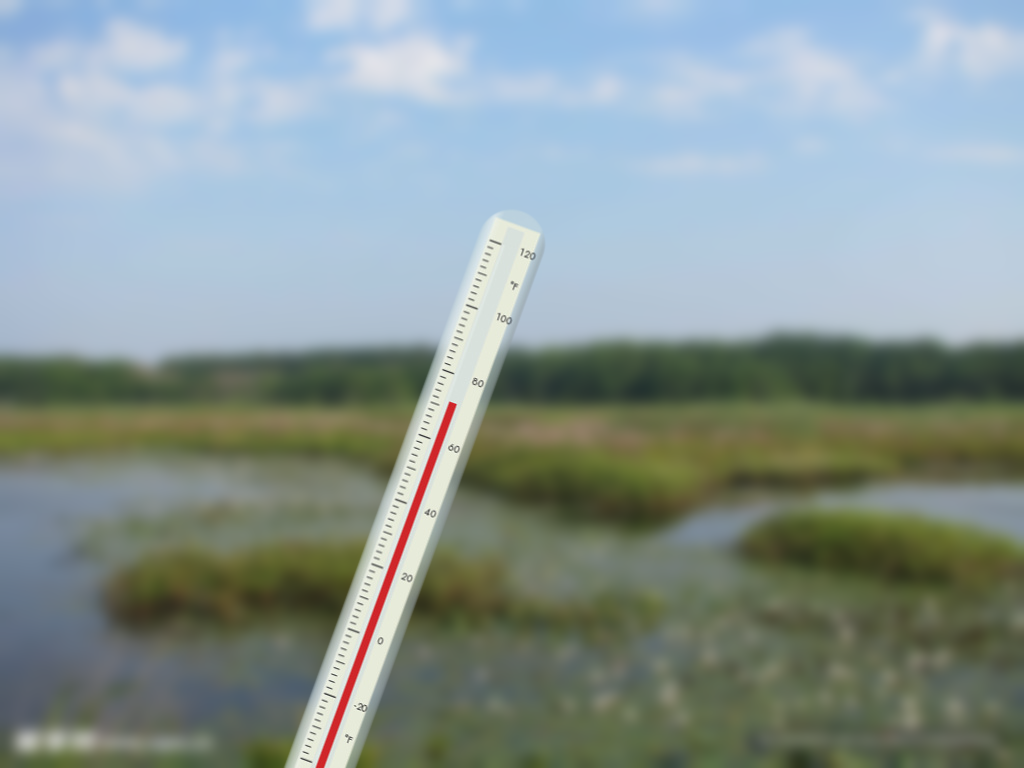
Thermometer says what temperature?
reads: 72 °F
